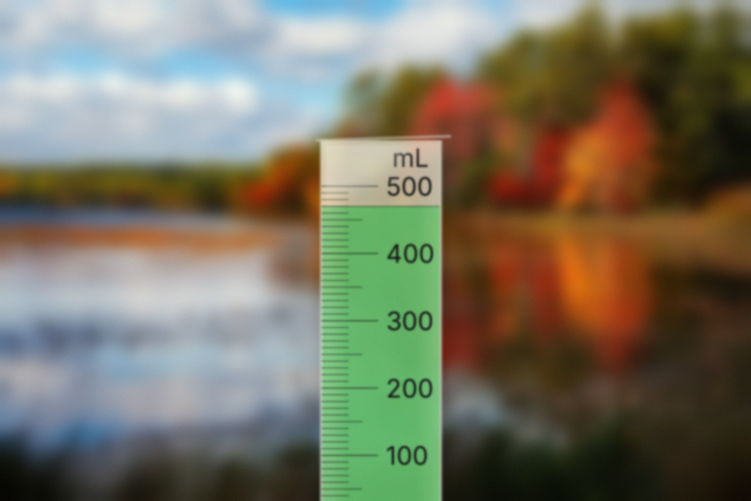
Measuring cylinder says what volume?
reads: 470 mL
